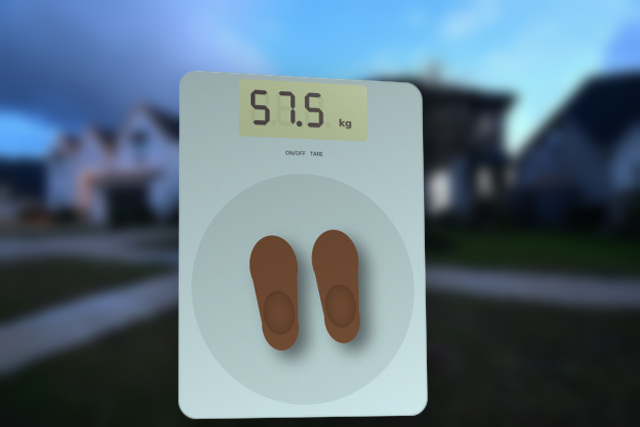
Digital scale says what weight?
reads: 57.5 kg
